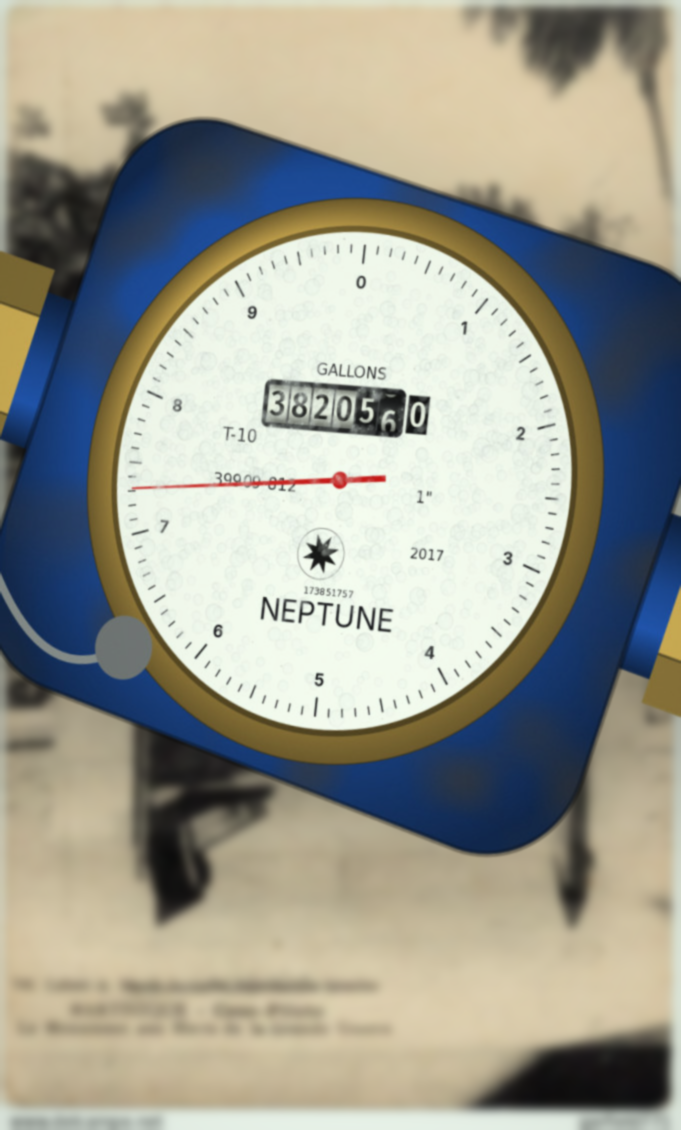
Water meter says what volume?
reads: 3820557.3 gal
